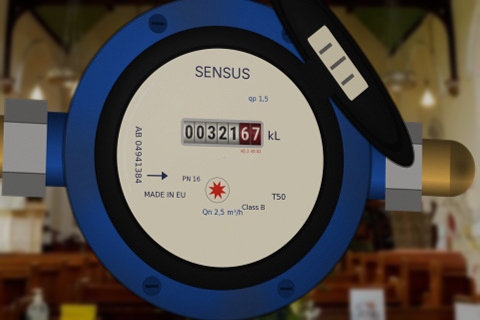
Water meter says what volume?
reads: 321.67 kL
